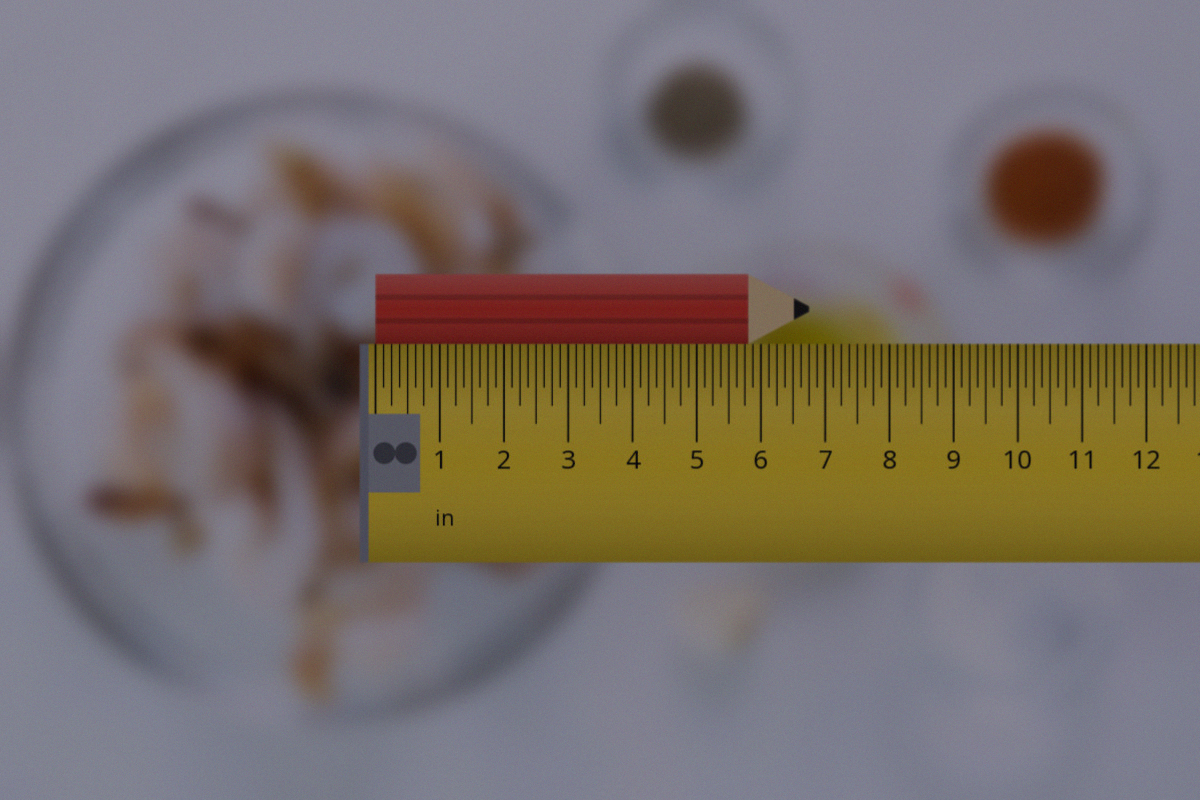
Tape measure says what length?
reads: 6.75 in
